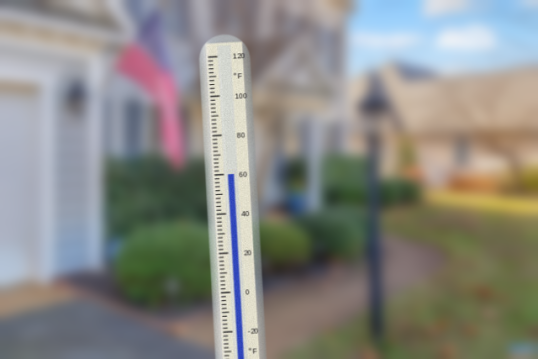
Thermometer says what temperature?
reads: 60 °F
